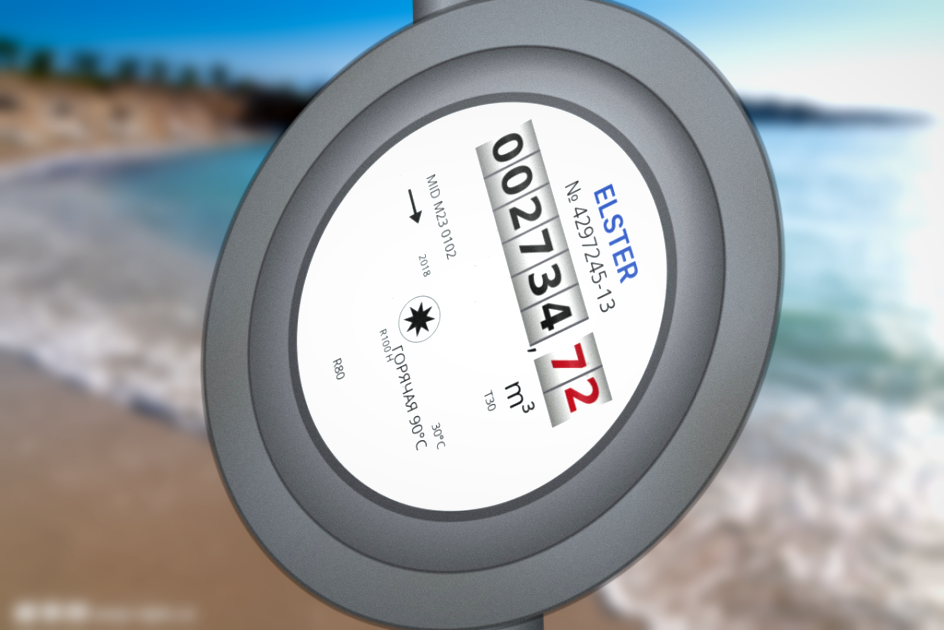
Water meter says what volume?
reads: 2734.72 m³
